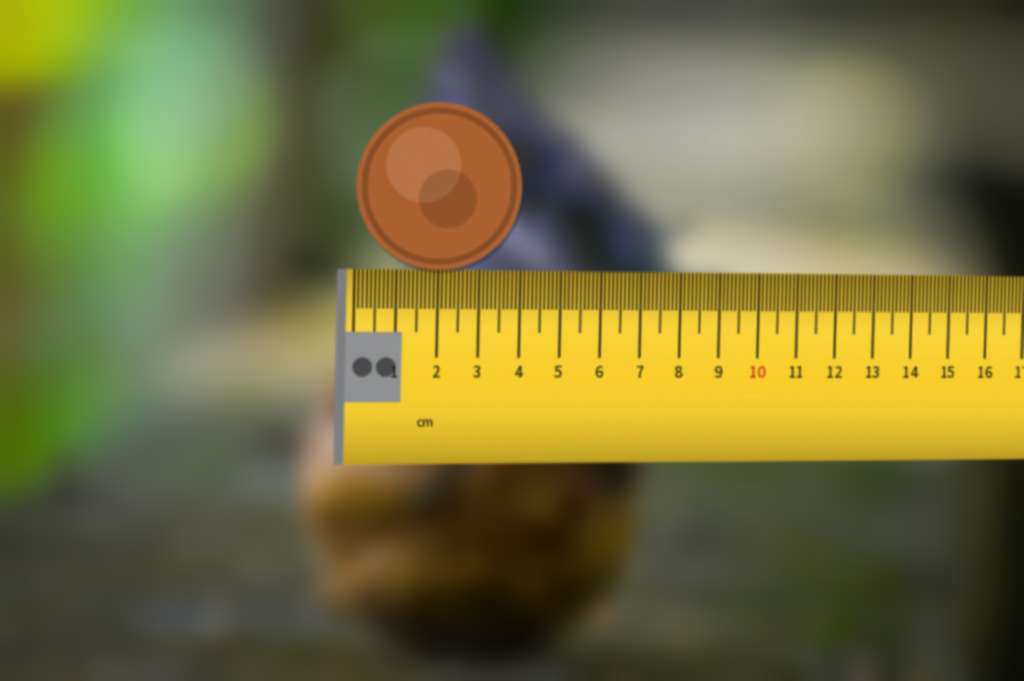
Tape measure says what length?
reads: 4 cm
